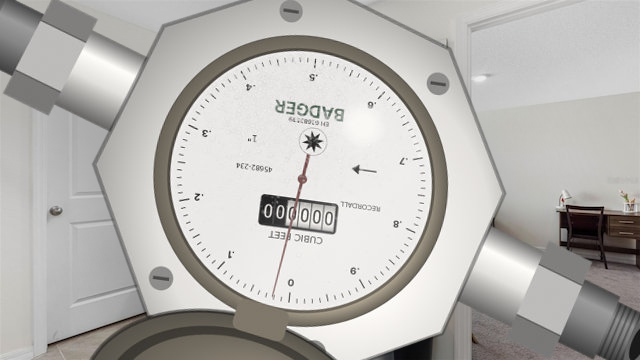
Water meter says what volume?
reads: 0.02 ft³
